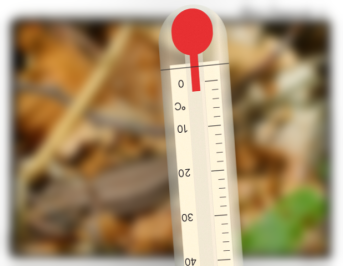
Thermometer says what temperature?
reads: 2 °C
